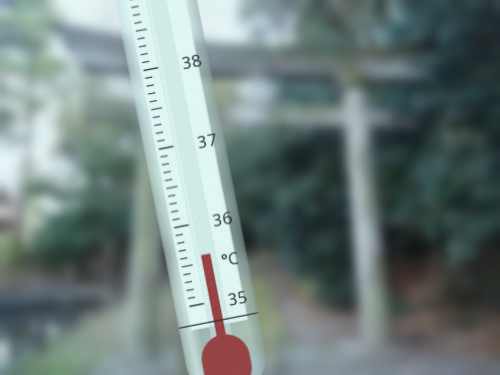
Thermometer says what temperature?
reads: 35.6 °C
